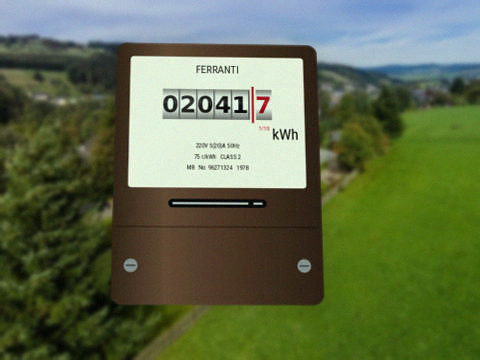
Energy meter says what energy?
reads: 2041.7 kWh
